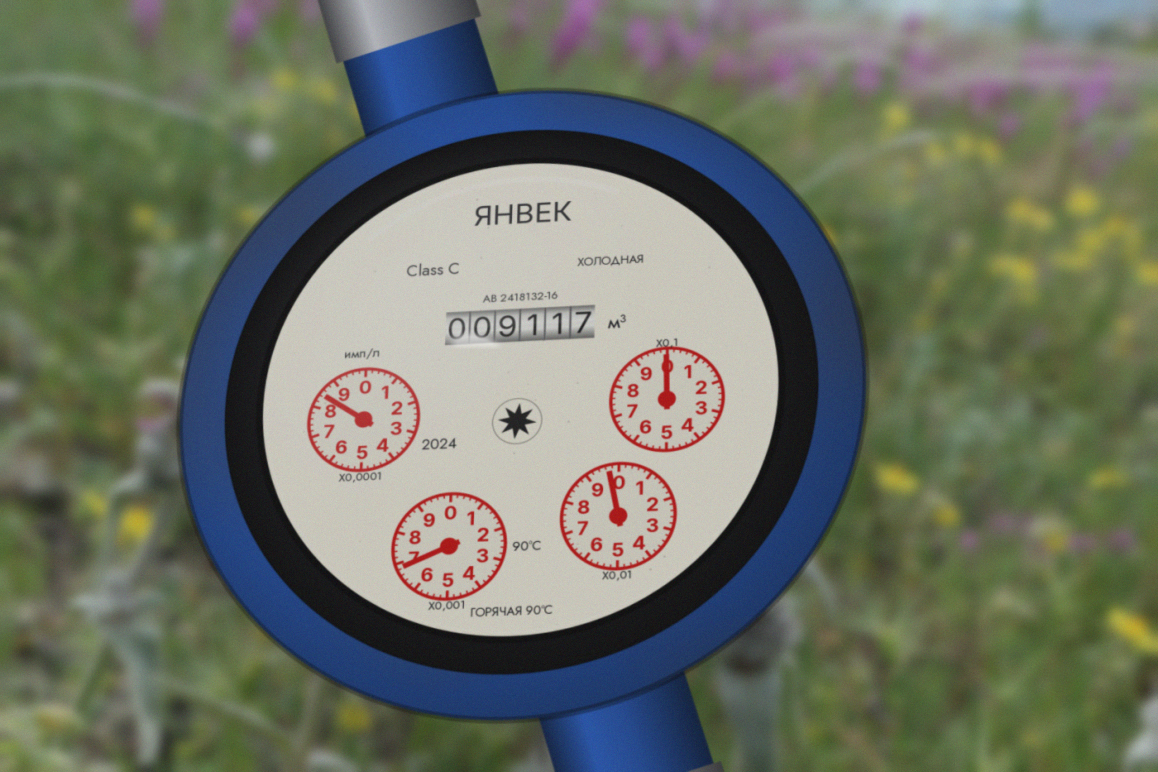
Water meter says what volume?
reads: 9116.9968 m³
